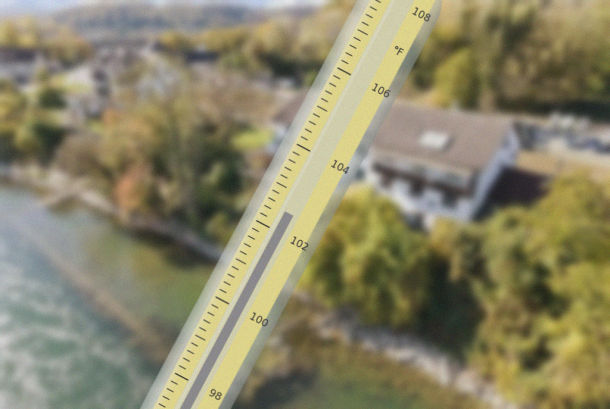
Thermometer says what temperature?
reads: 102.5 °F
